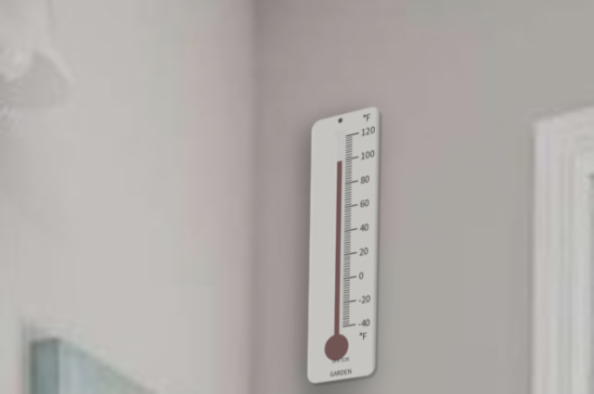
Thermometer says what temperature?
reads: 100 °F
